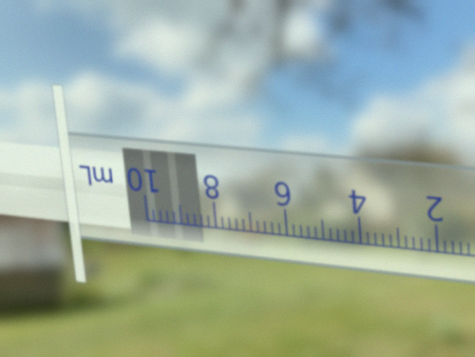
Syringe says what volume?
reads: 8.4 mL
